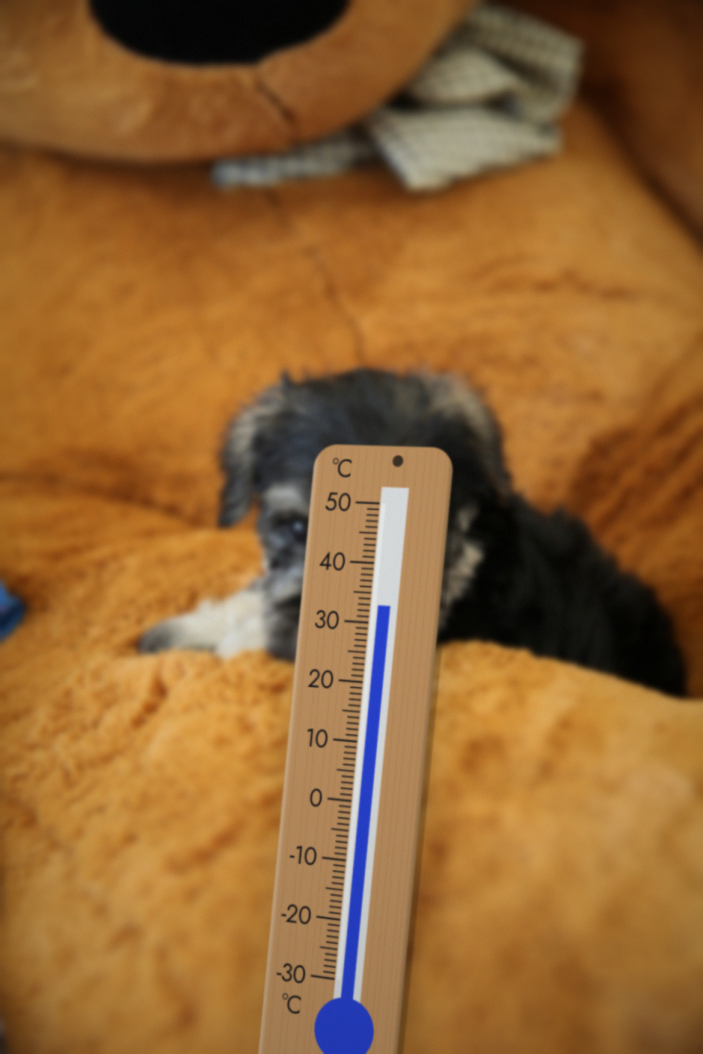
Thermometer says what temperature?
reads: 33 °C
